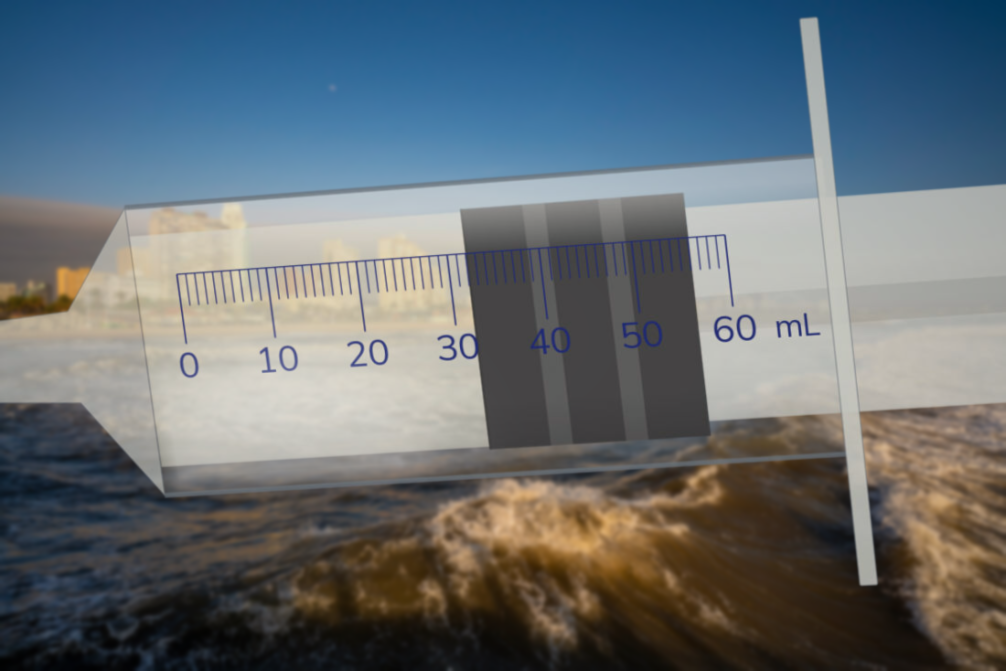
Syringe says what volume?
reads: 32 mL
